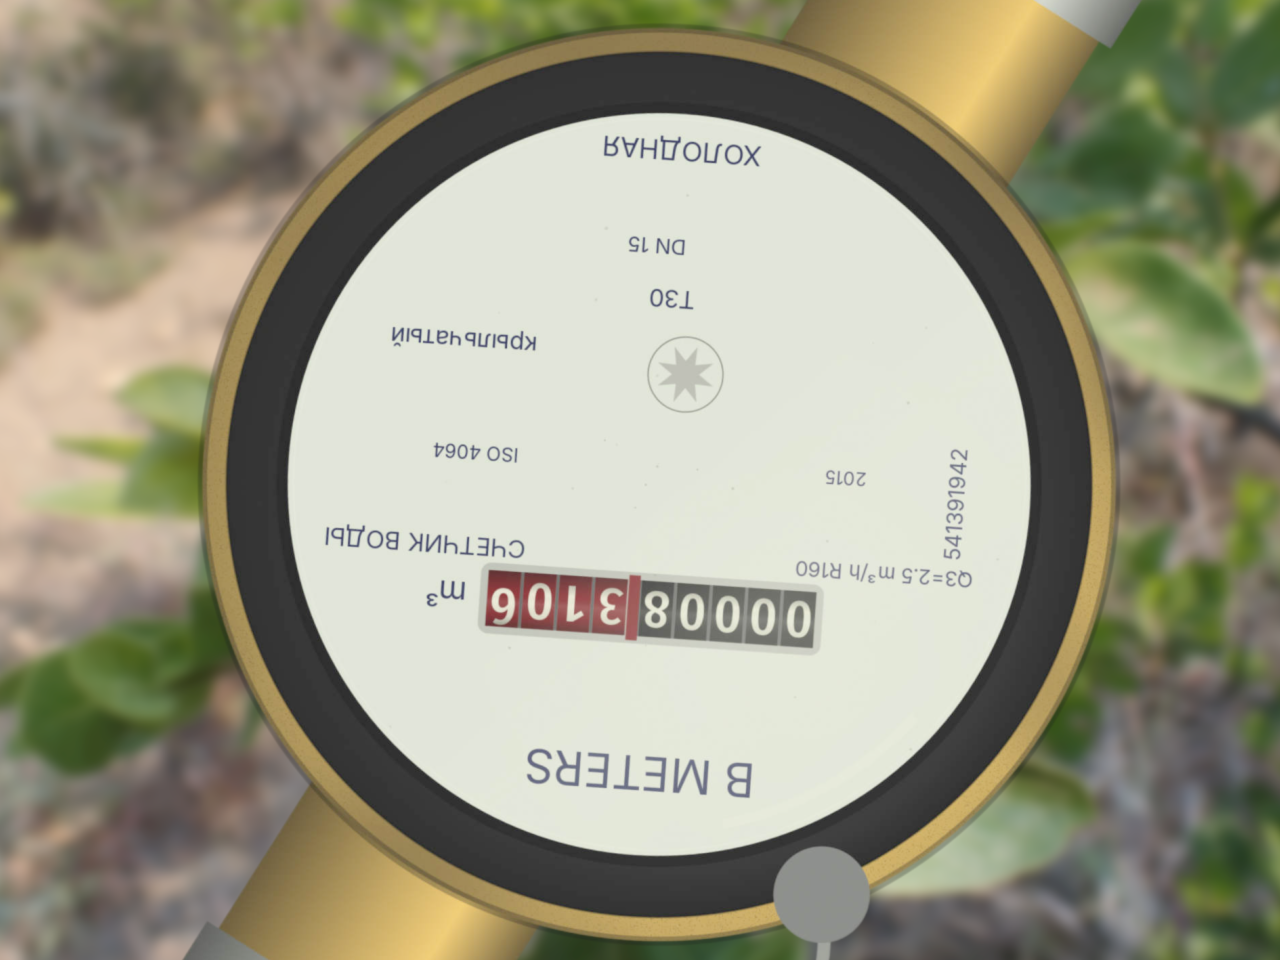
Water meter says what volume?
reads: 8.3106 m³
